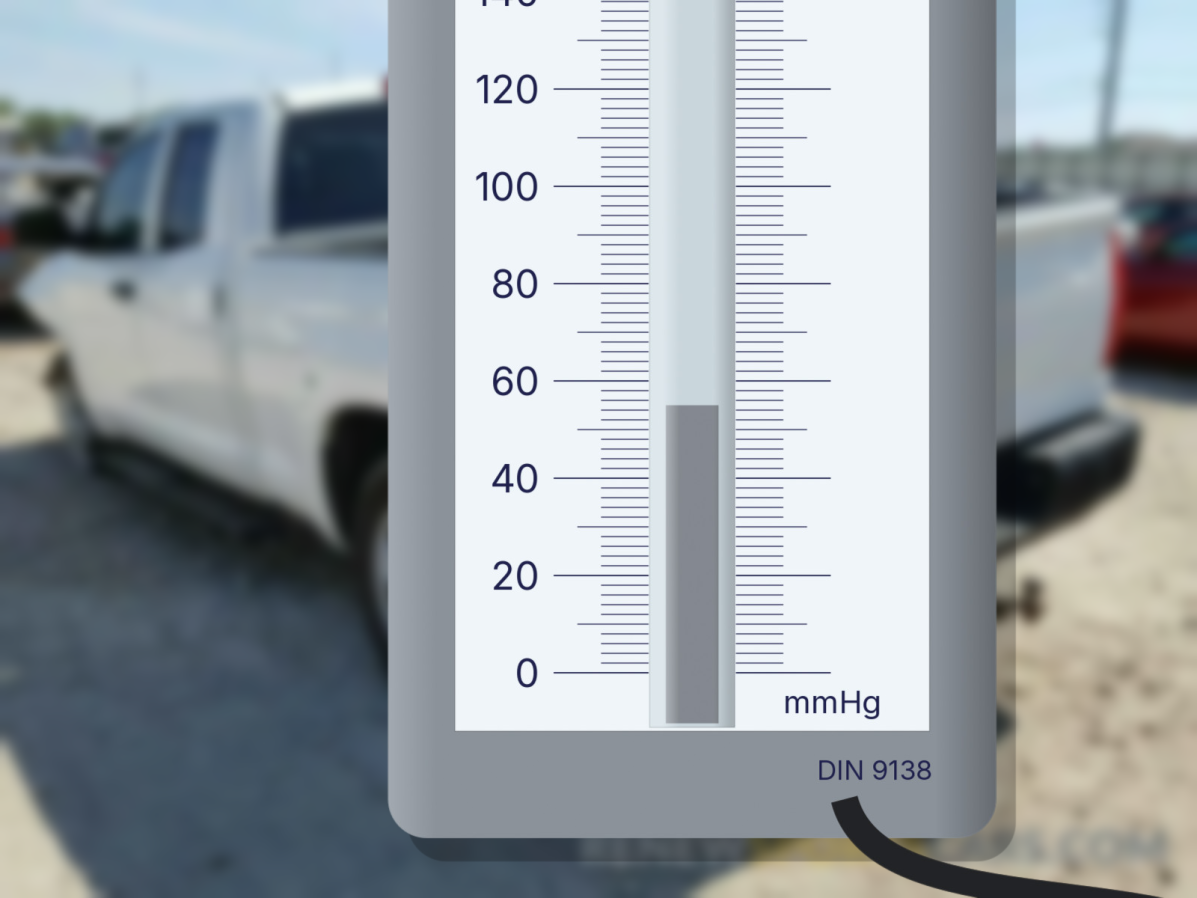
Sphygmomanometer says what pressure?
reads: 55 mmHg
